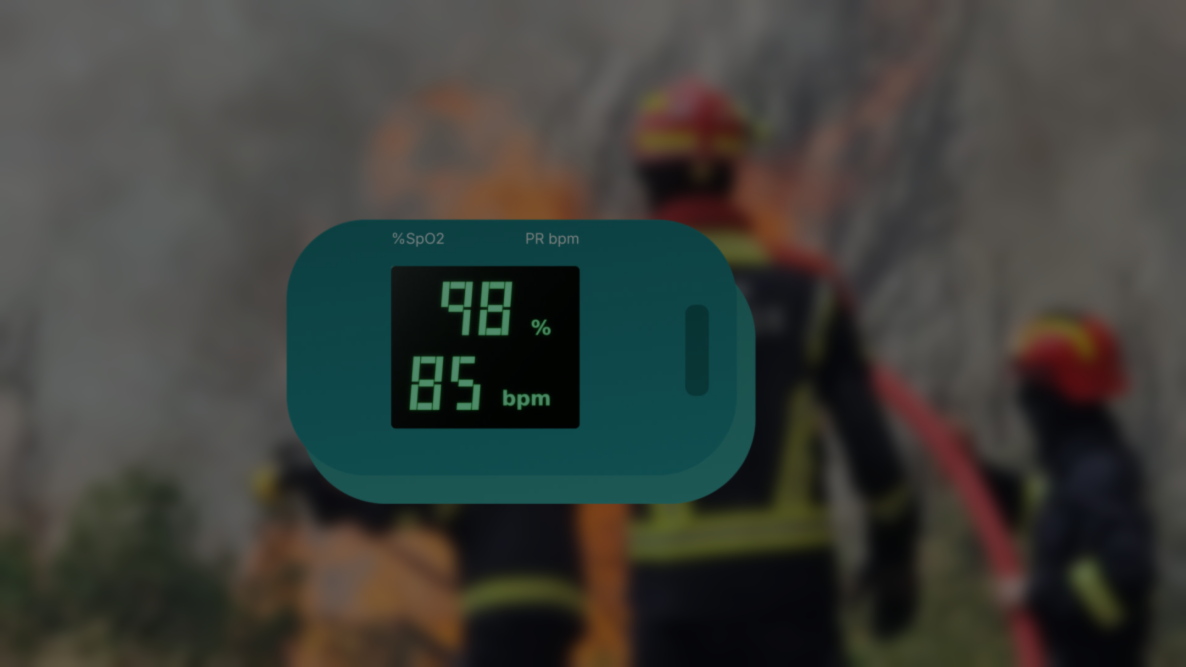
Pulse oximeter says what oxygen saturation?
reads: 98 %
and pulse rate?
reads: 85 bpm
